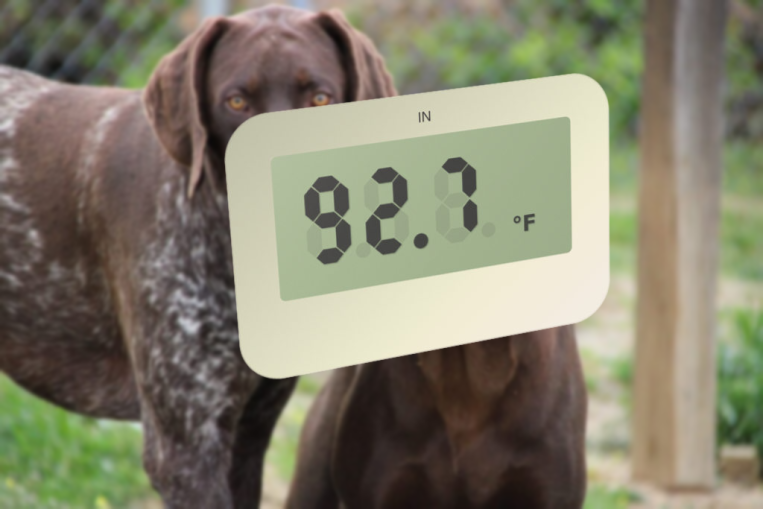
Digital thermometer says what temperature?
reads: 92.7 °F
